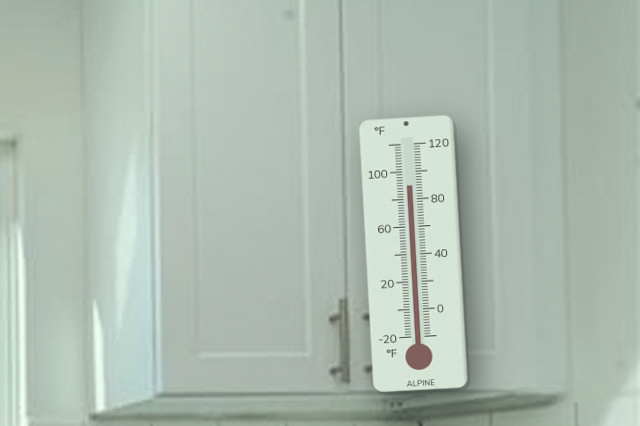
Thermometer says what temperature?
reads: 90 °F
